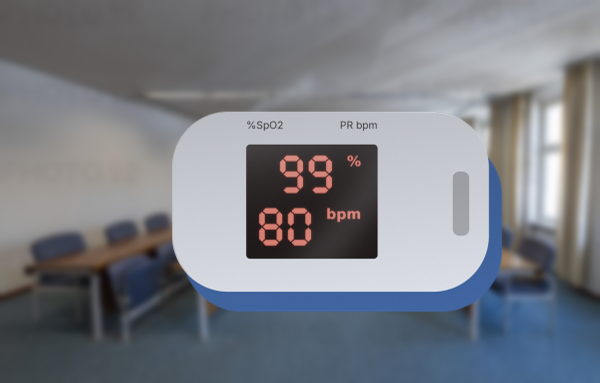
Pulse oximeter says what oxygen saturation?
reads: 99 %
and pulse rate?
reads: 80 bpm
